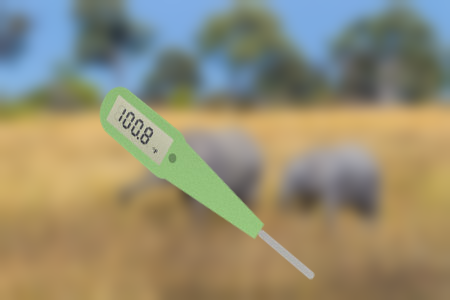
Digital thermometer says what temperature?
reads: 100.8 °F
